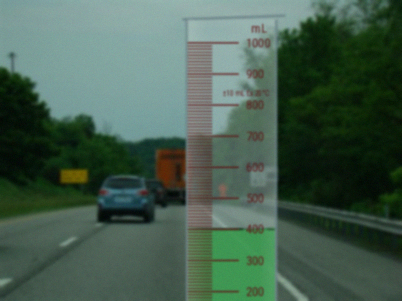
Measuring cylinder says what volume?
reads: 400 mL
